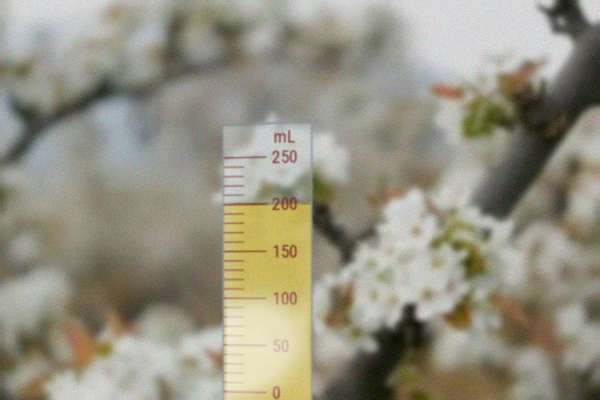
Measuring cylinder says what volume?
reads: 200 mL
